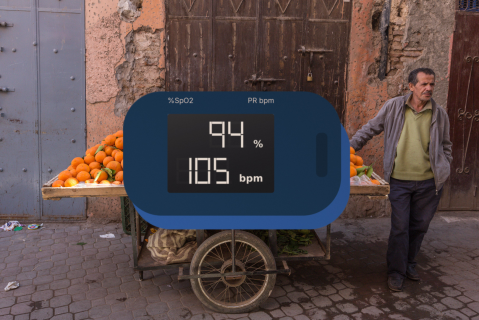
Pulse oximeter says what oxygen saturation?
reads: 94 %
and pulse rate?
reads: 105 bpm
